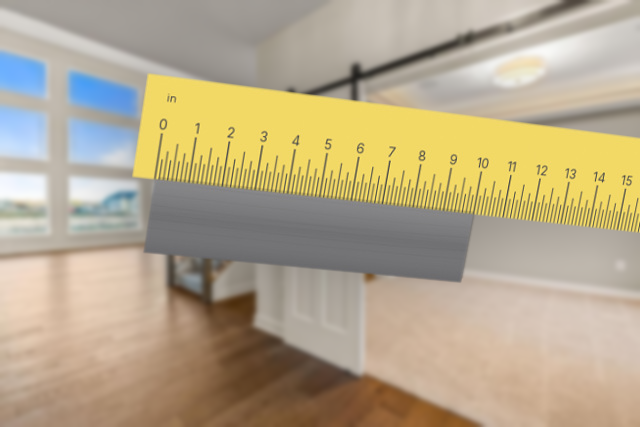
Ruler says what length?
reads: 10 in
